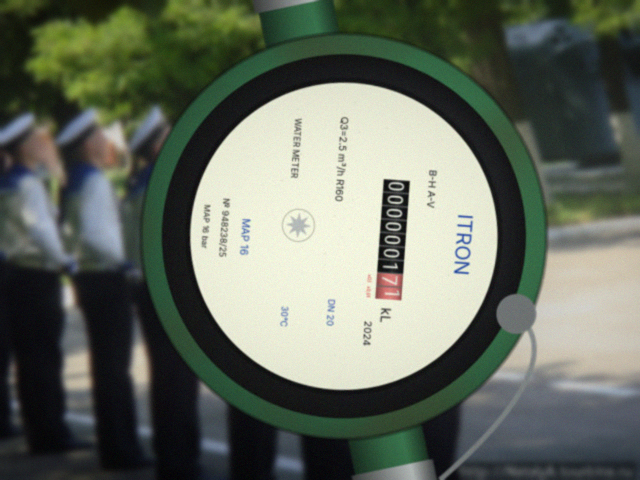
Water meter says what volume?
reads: 1.71 kL
